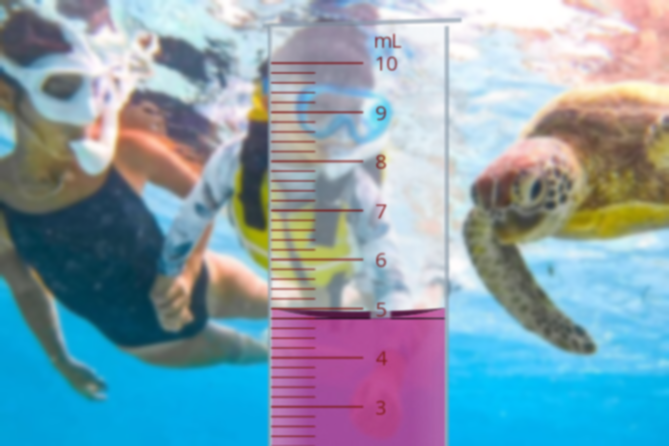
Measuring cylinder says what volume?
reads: 4.8 mL
